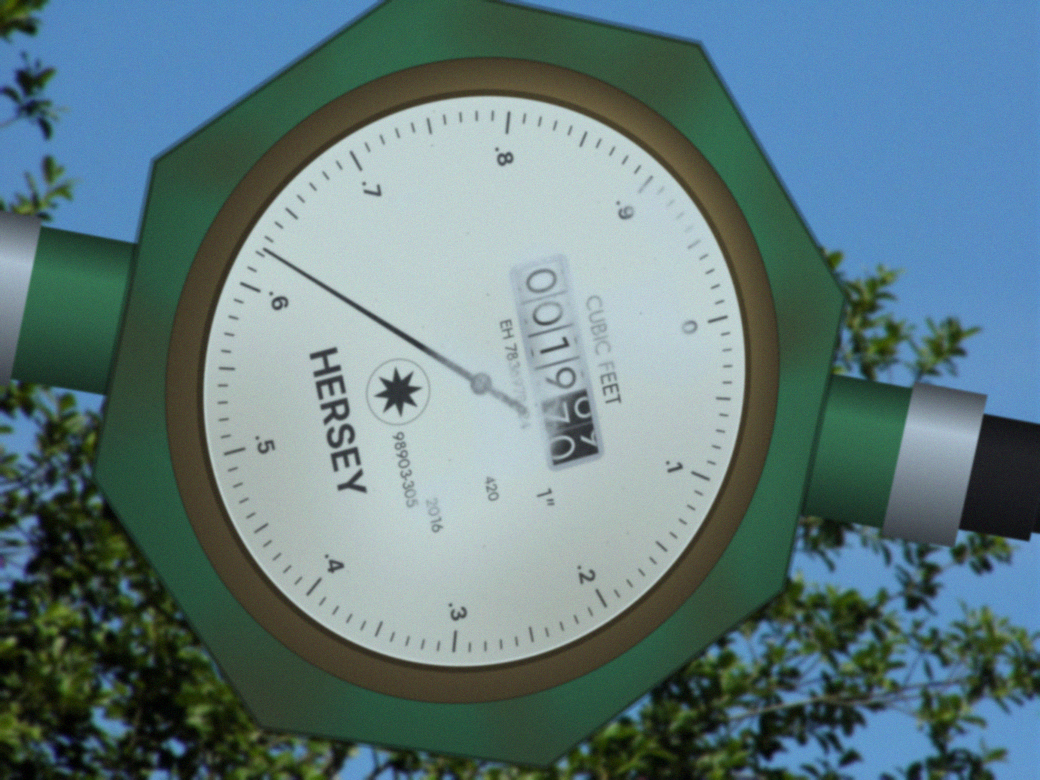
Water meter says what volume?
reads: 1969.62 ft³
